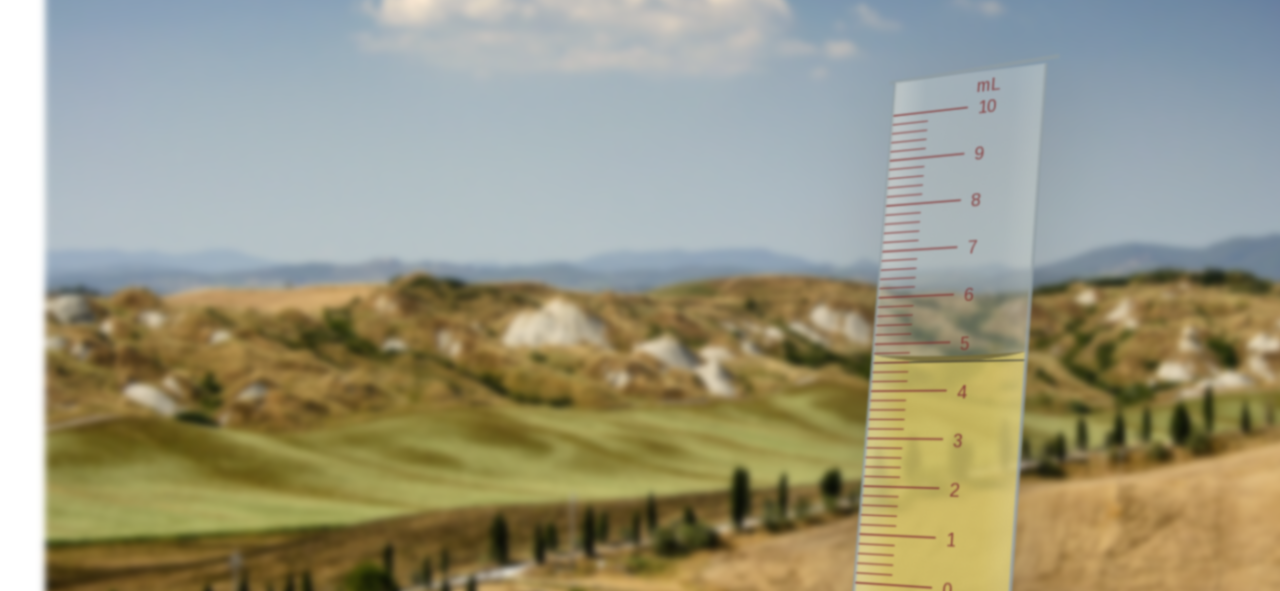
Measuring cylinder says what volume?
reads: 4.6 mL
